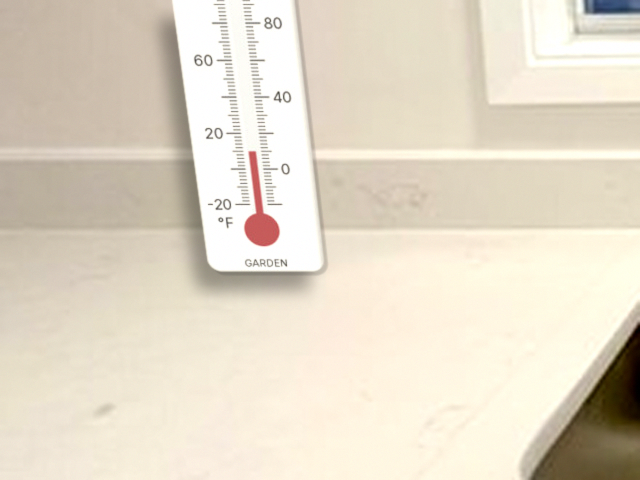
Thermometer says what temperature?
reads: 10 °F
